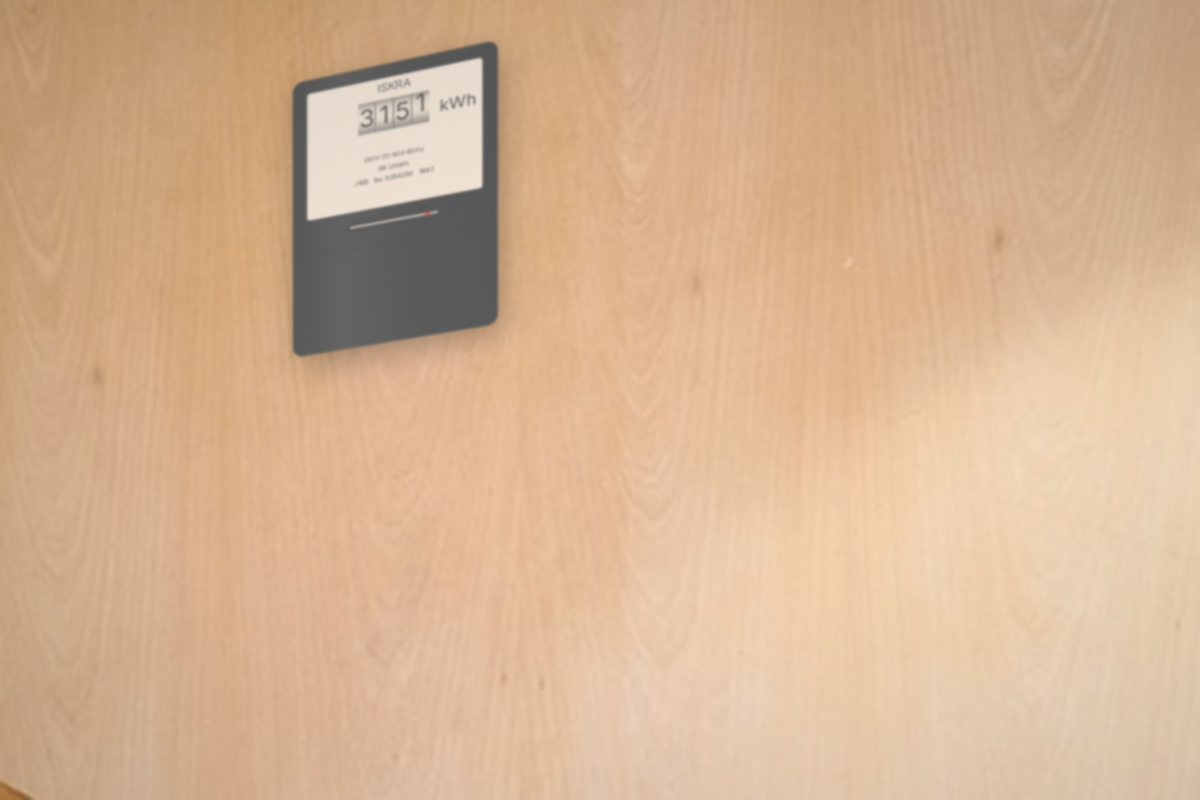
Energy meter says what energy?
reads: 3151 kWh
